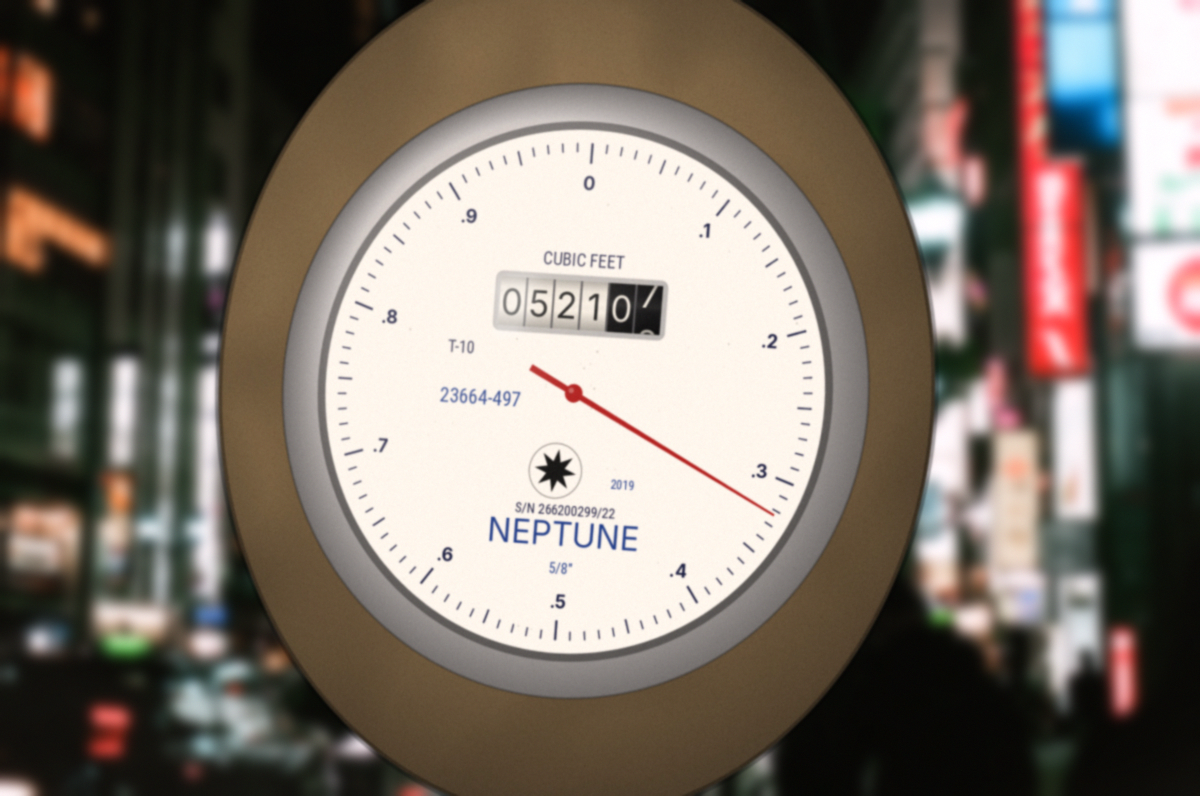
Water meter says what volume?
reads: 52107.32 ft³
